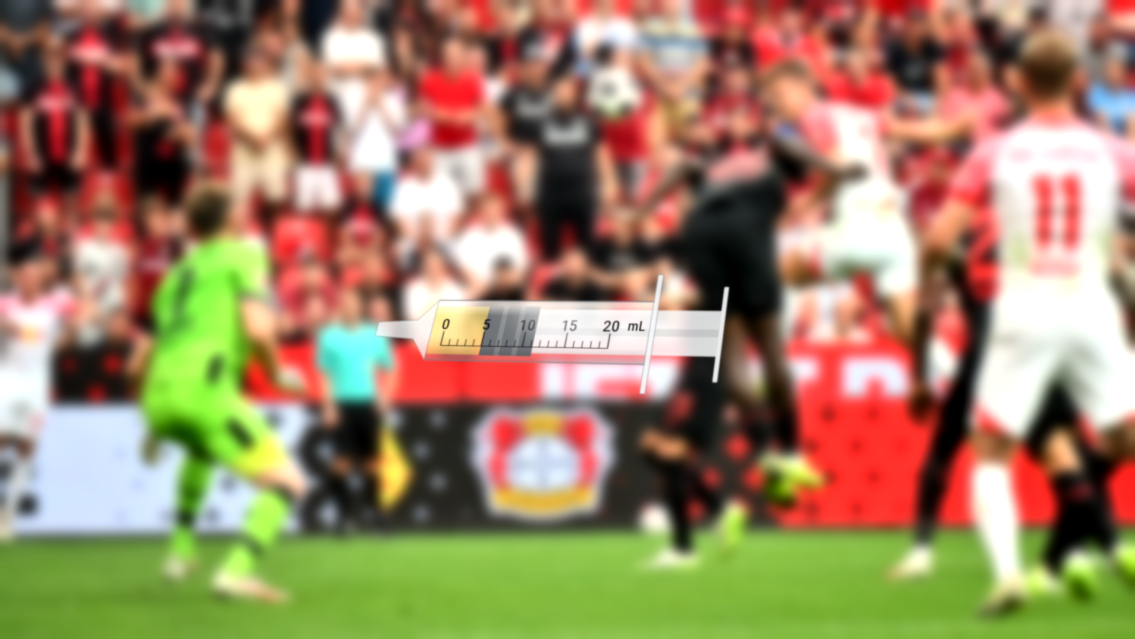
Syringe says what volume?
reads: 5 mL
